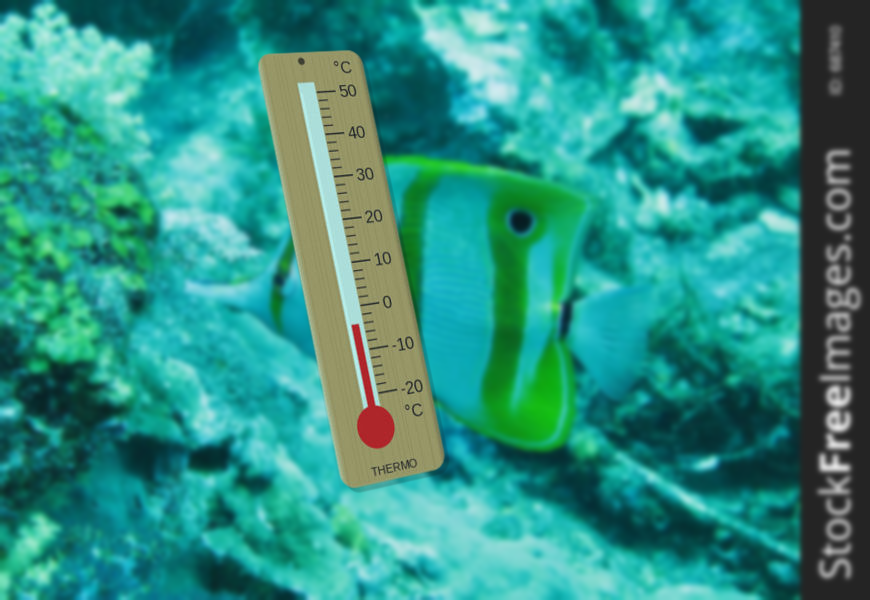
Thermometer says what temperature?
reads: -4 °C
